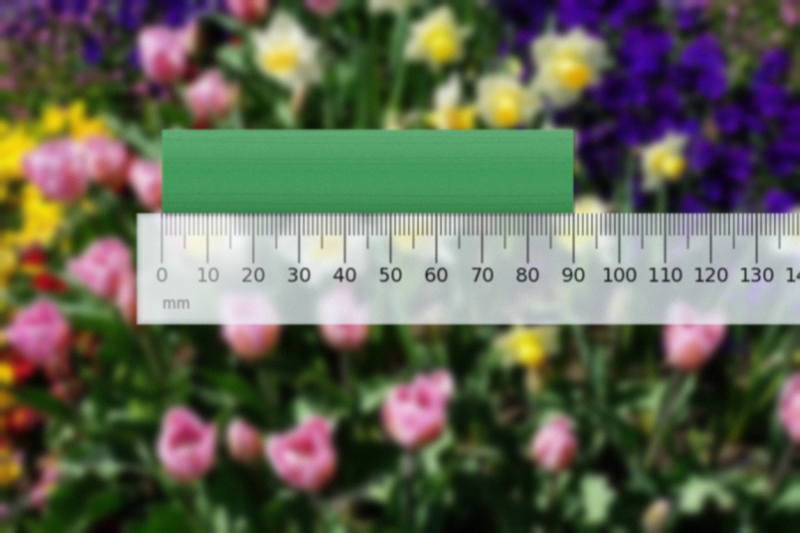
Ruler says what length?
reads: 90 mm
